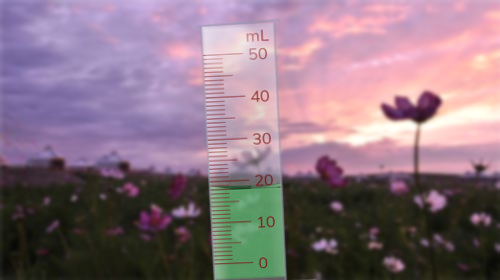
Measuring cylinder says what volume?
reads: 18 mL
